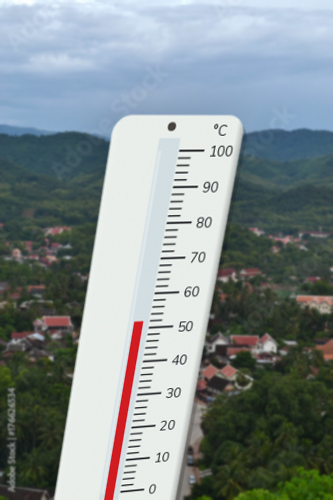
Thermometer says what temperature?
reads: 52 °C
